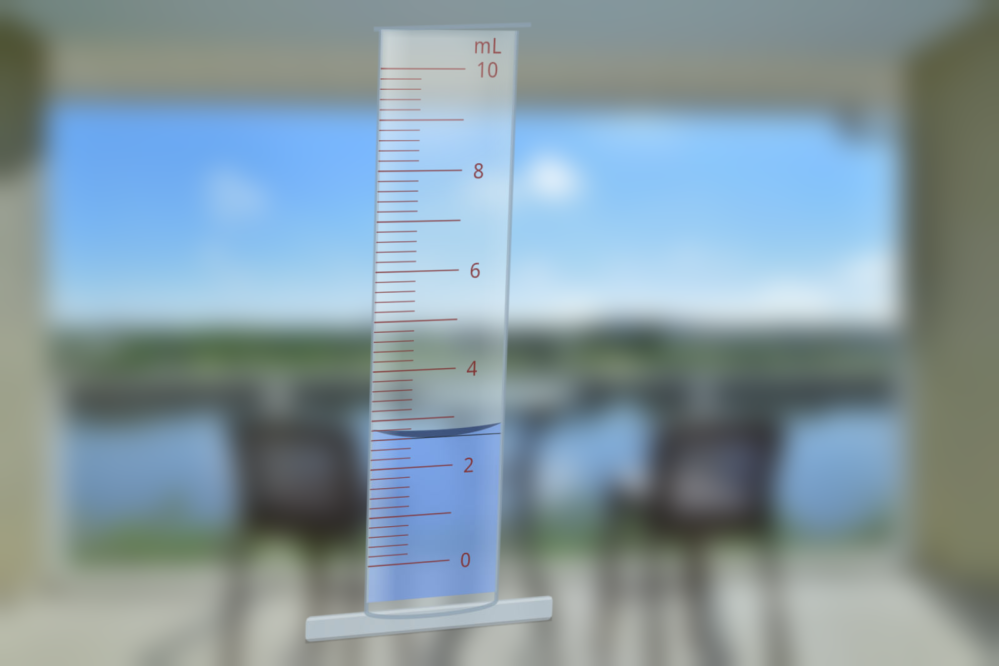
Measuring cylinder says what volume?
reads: 2.6 mL
